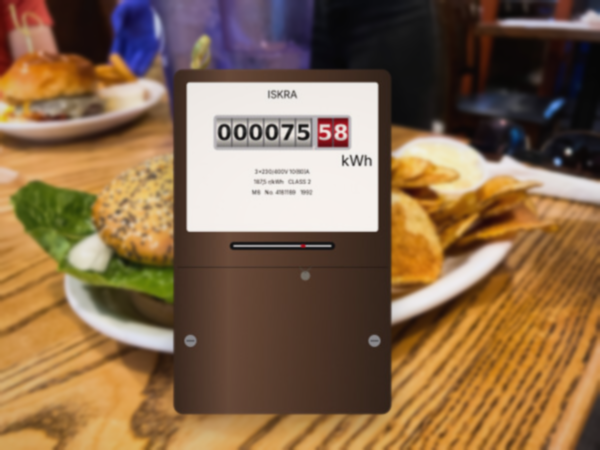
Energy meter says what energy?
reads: 75.58 kWh
